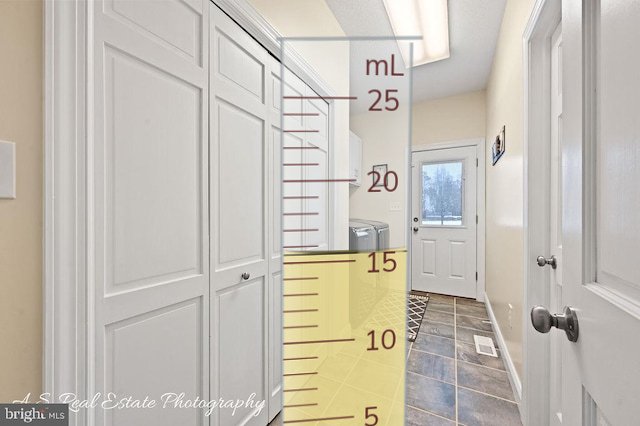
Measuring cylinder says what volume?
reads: 15.5 mL
